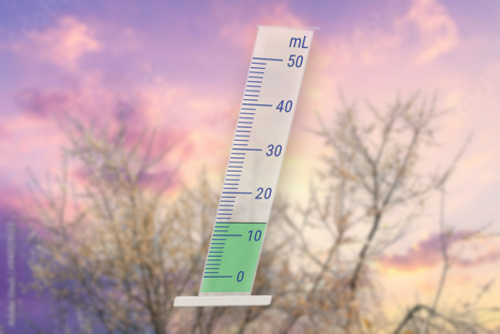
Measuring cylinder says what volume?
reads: 13 mL
